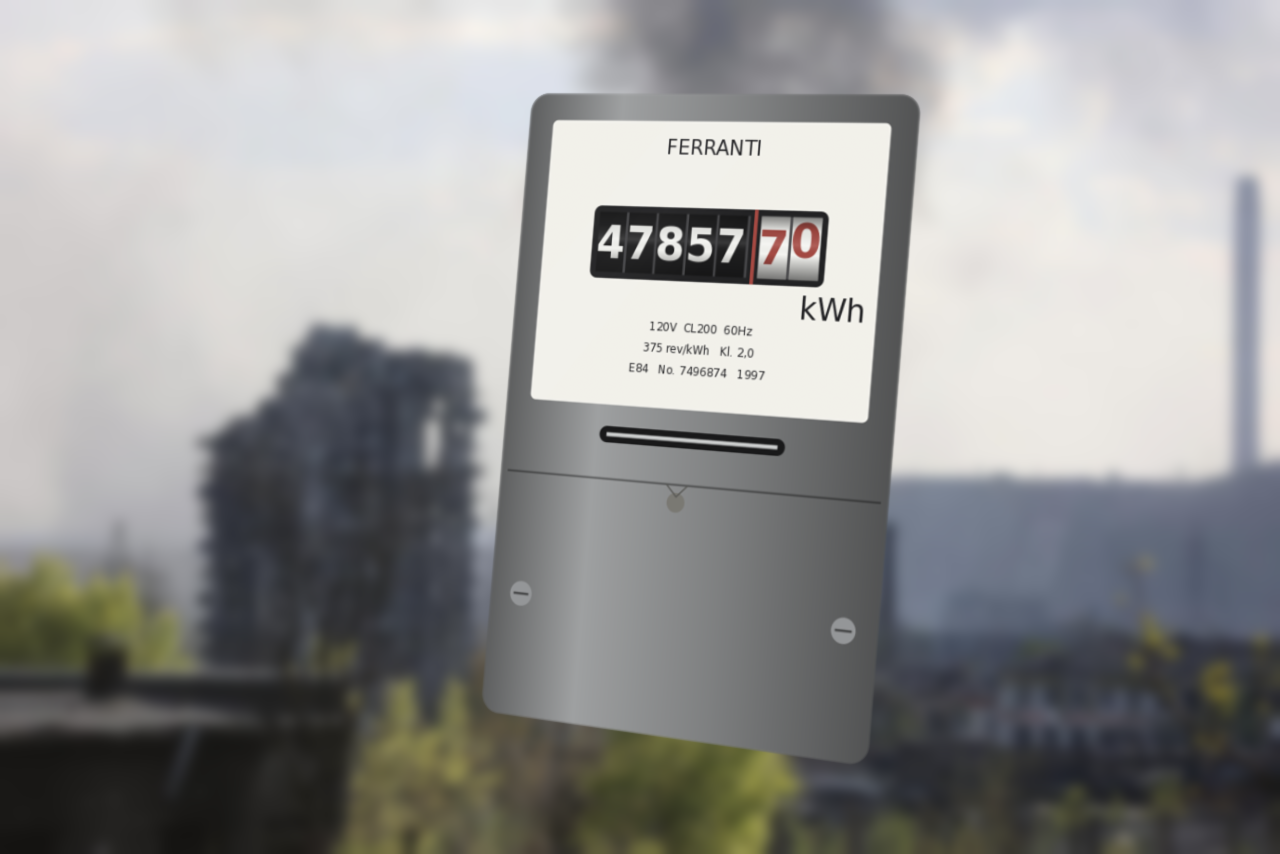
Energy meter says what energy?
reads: 47857.70 kWh
